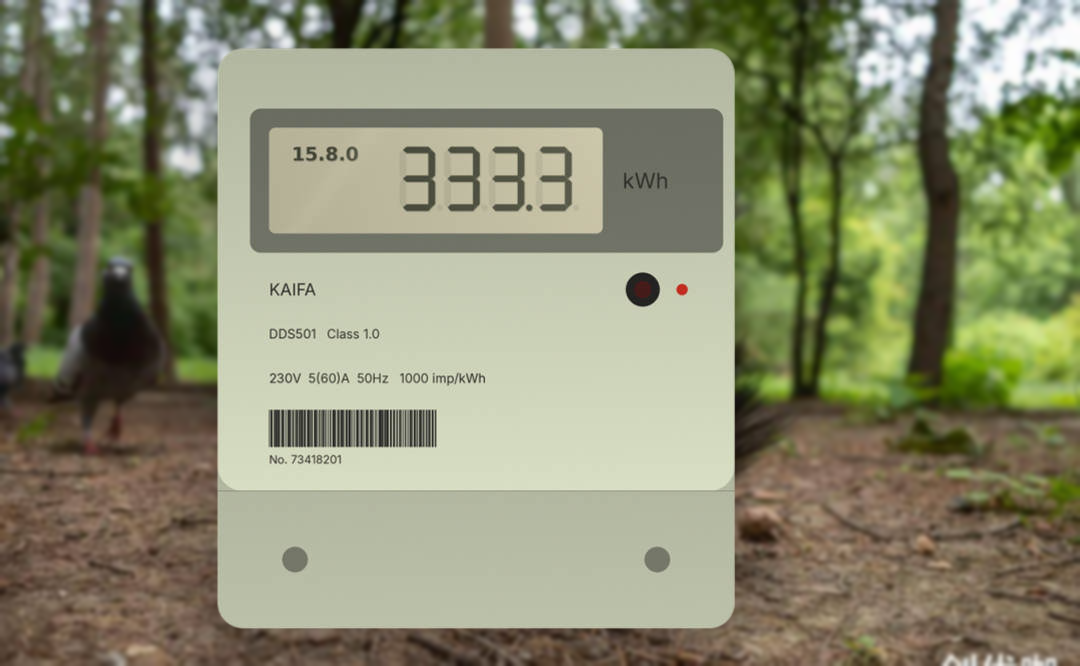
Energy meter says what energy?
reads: 333.3 kWh
